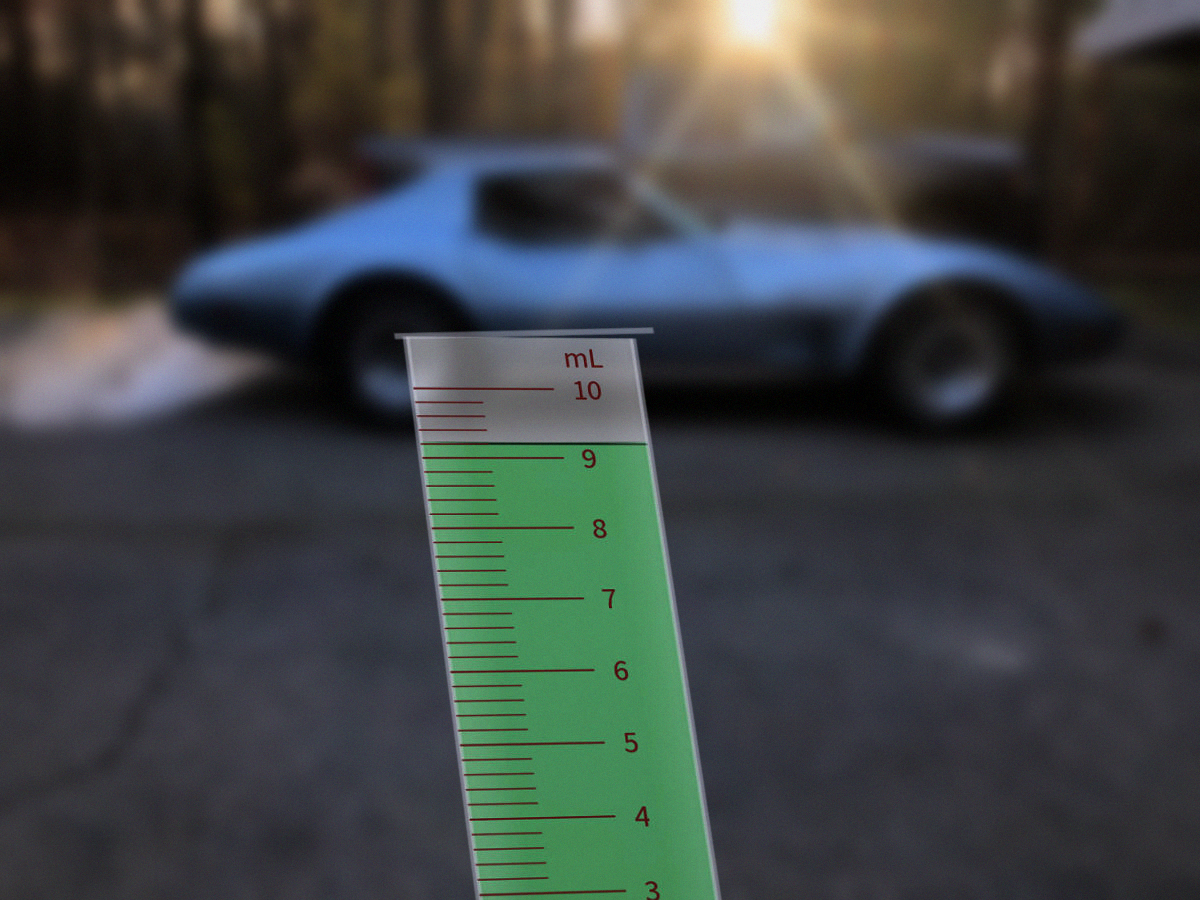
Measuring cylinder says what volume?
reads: 9.2 mL
